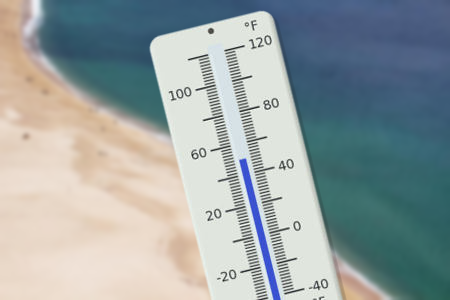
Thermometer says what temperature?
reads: 50 °F
